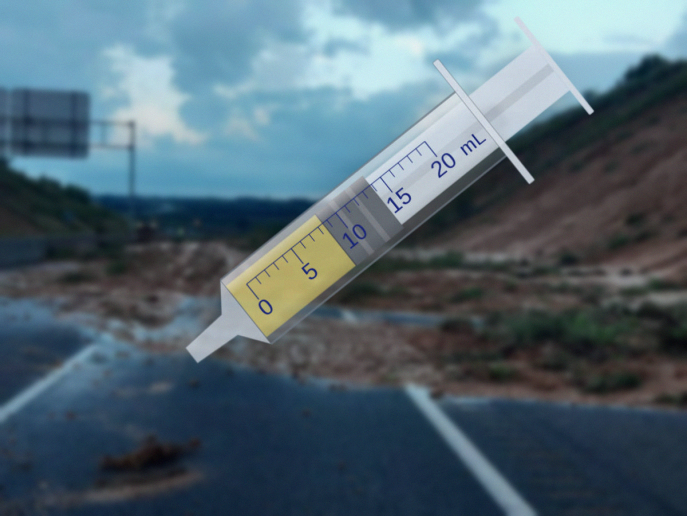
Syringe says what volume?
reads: 8.5 mL
